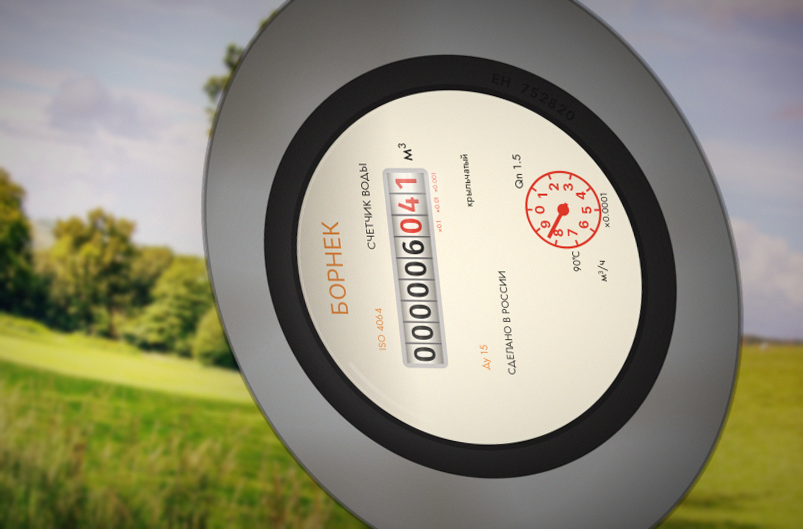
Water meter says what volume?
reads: 6.0418 m³
